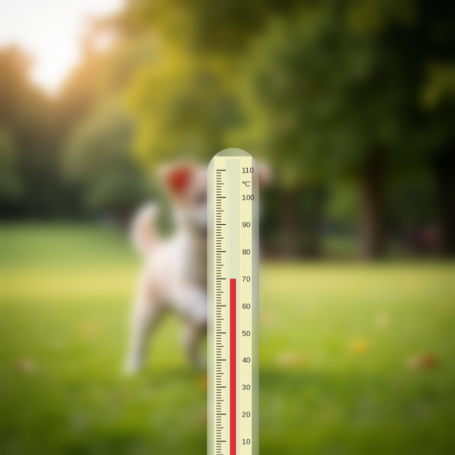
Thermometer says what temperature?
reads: 70 °C
